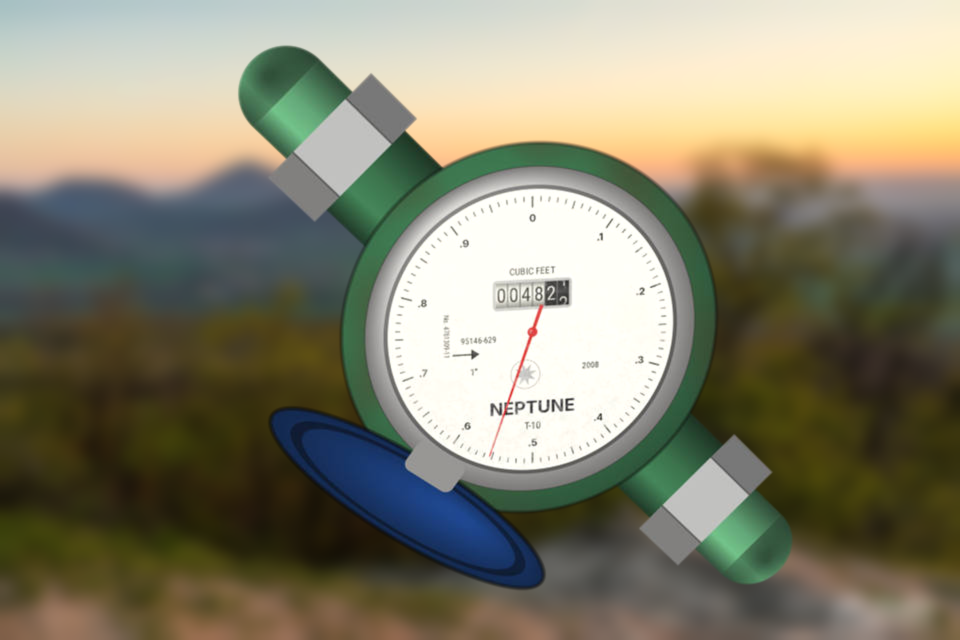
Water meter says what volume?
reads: 4821.55 ft³
